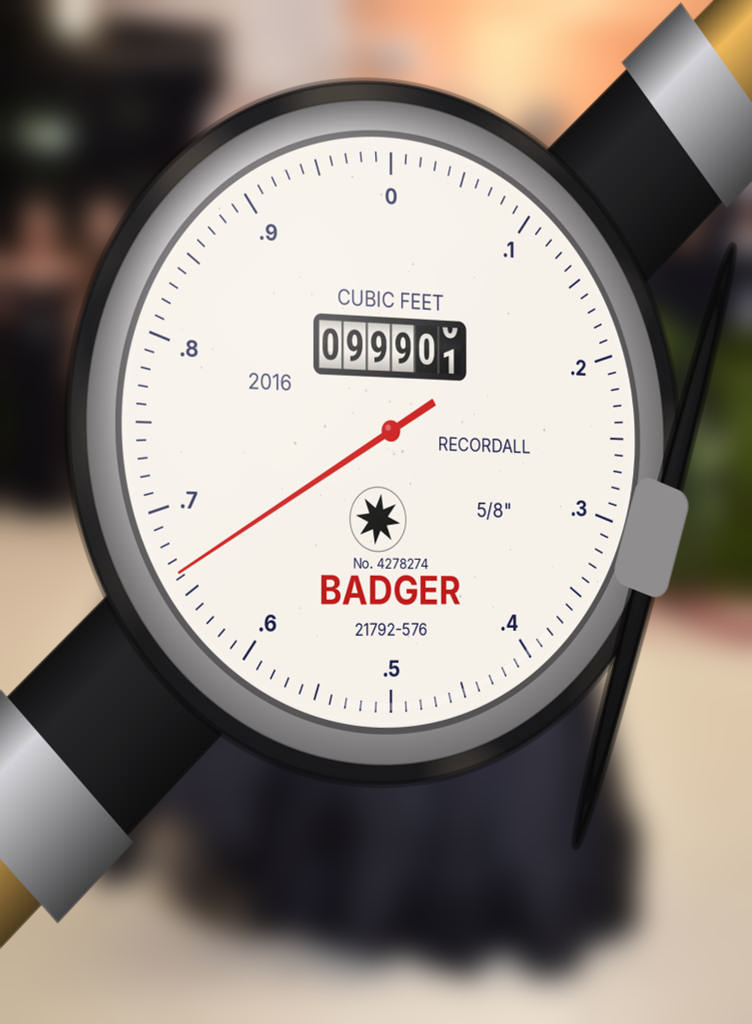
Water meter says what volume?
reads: 99900.66 ft³
